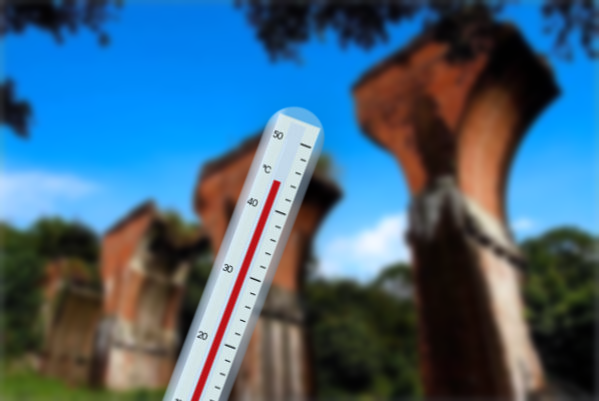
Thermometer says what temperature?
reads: 44 °C
